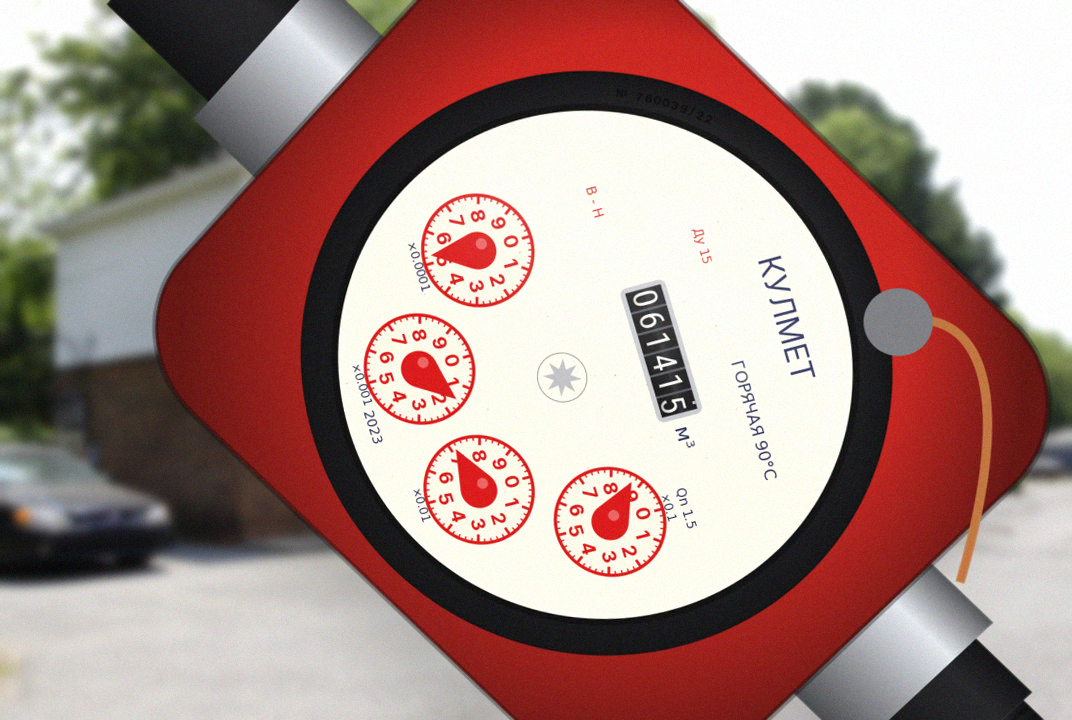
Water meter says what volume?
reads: 61414.8715 m³
